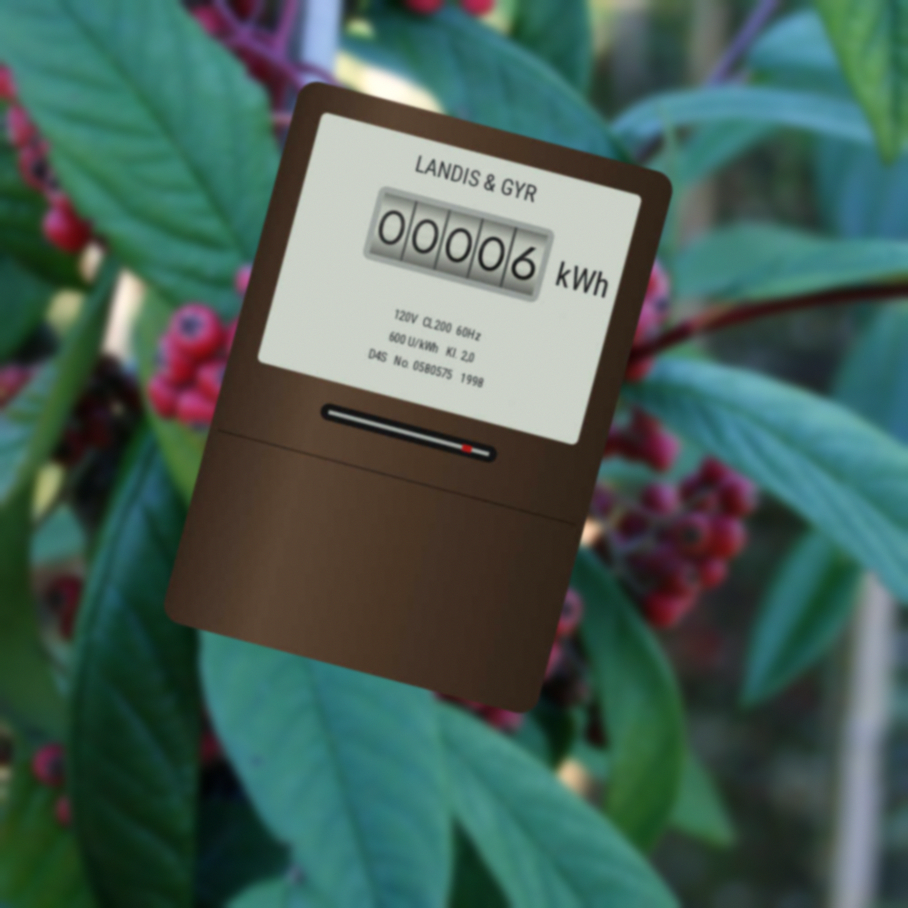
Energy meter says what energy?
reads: 6 kWh
